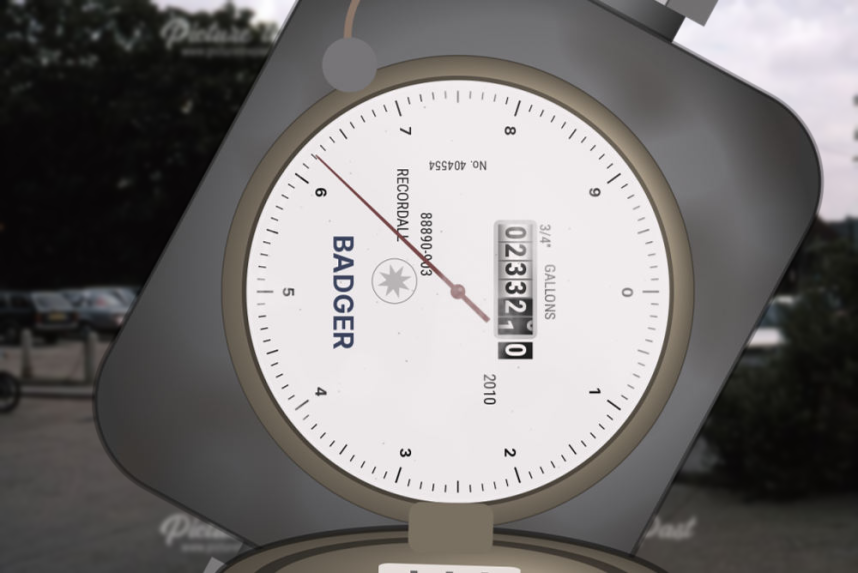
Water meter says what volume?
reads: 233206.2 gal
